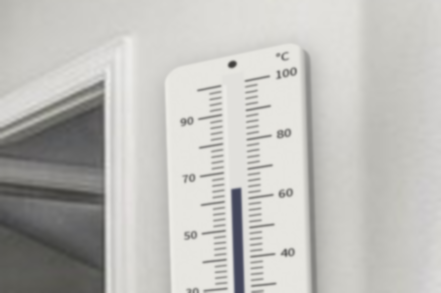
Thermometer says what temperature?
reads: 64 °C
